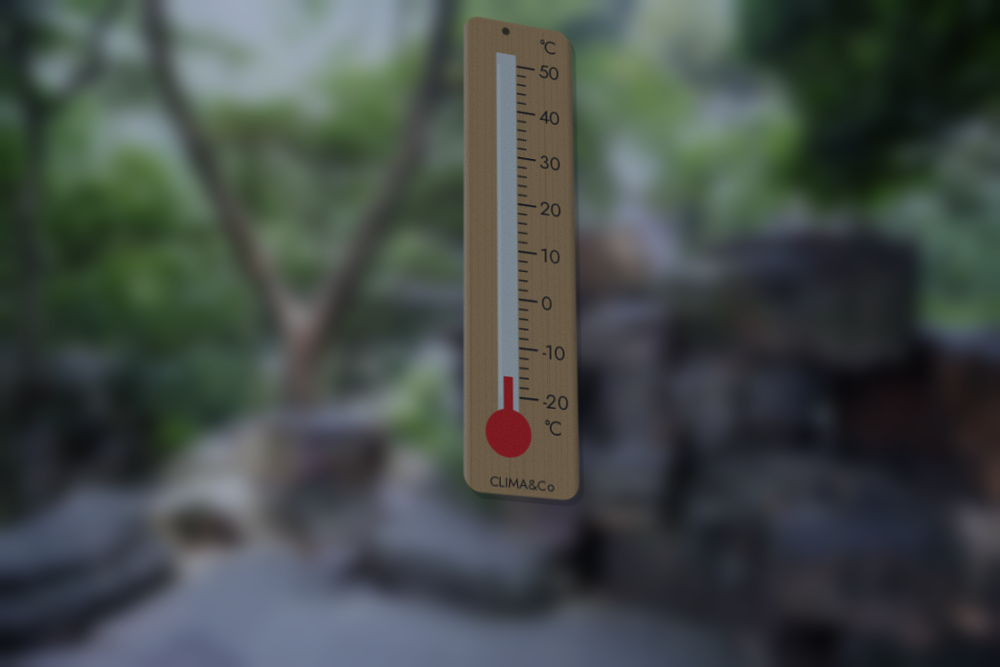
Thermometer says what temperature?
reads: -16 °C
